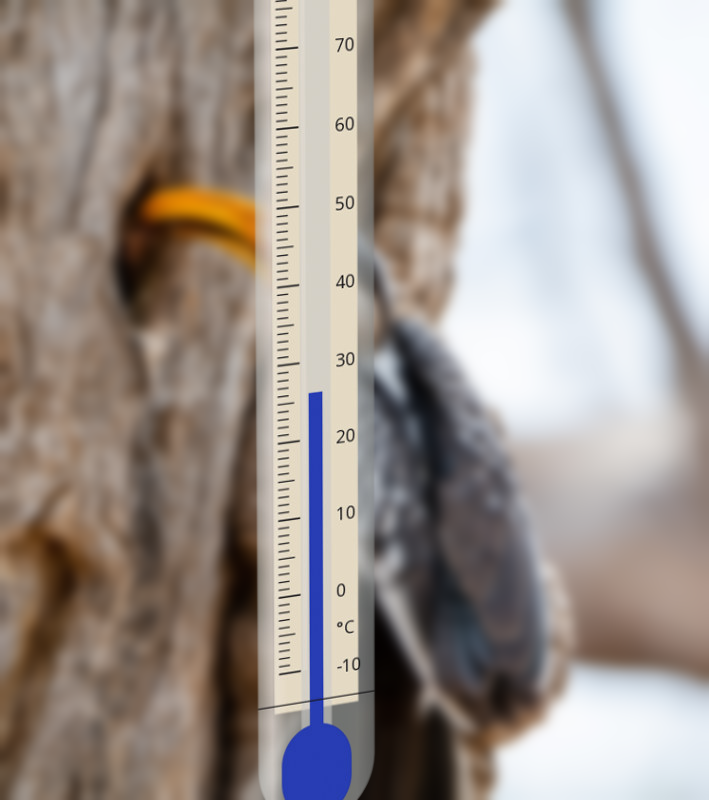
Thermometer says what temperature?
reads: 26 °C
